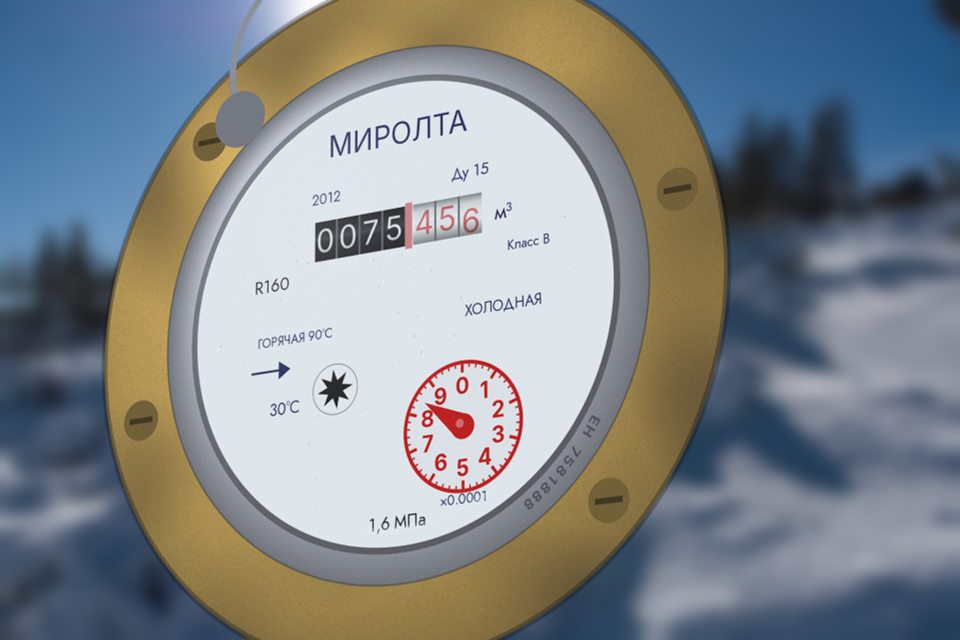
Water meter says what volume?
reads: 75.4558 m³
